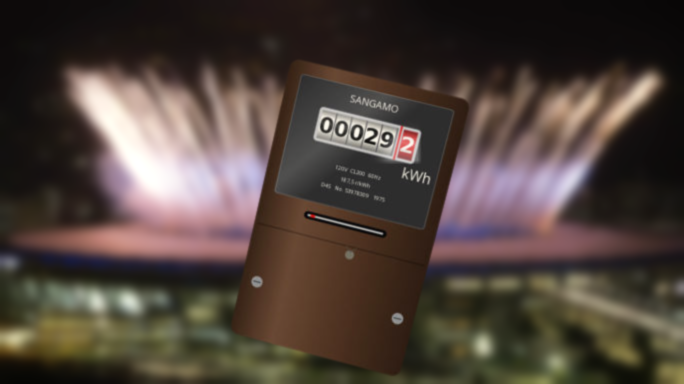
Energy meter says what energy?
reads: 29.2 kWh
